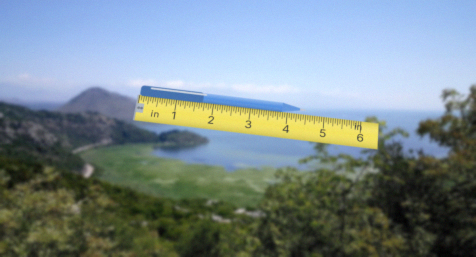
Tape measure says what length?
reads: 4.5 in
